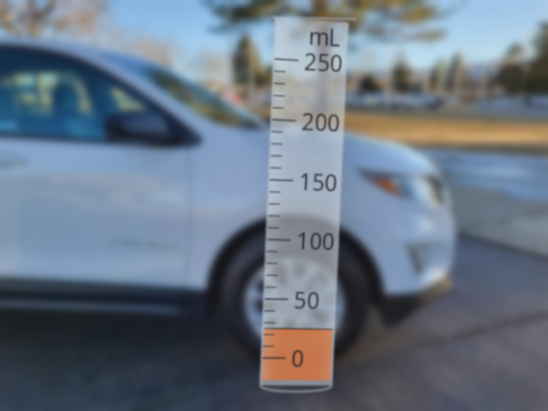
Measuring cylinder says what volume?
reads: 25 mL
